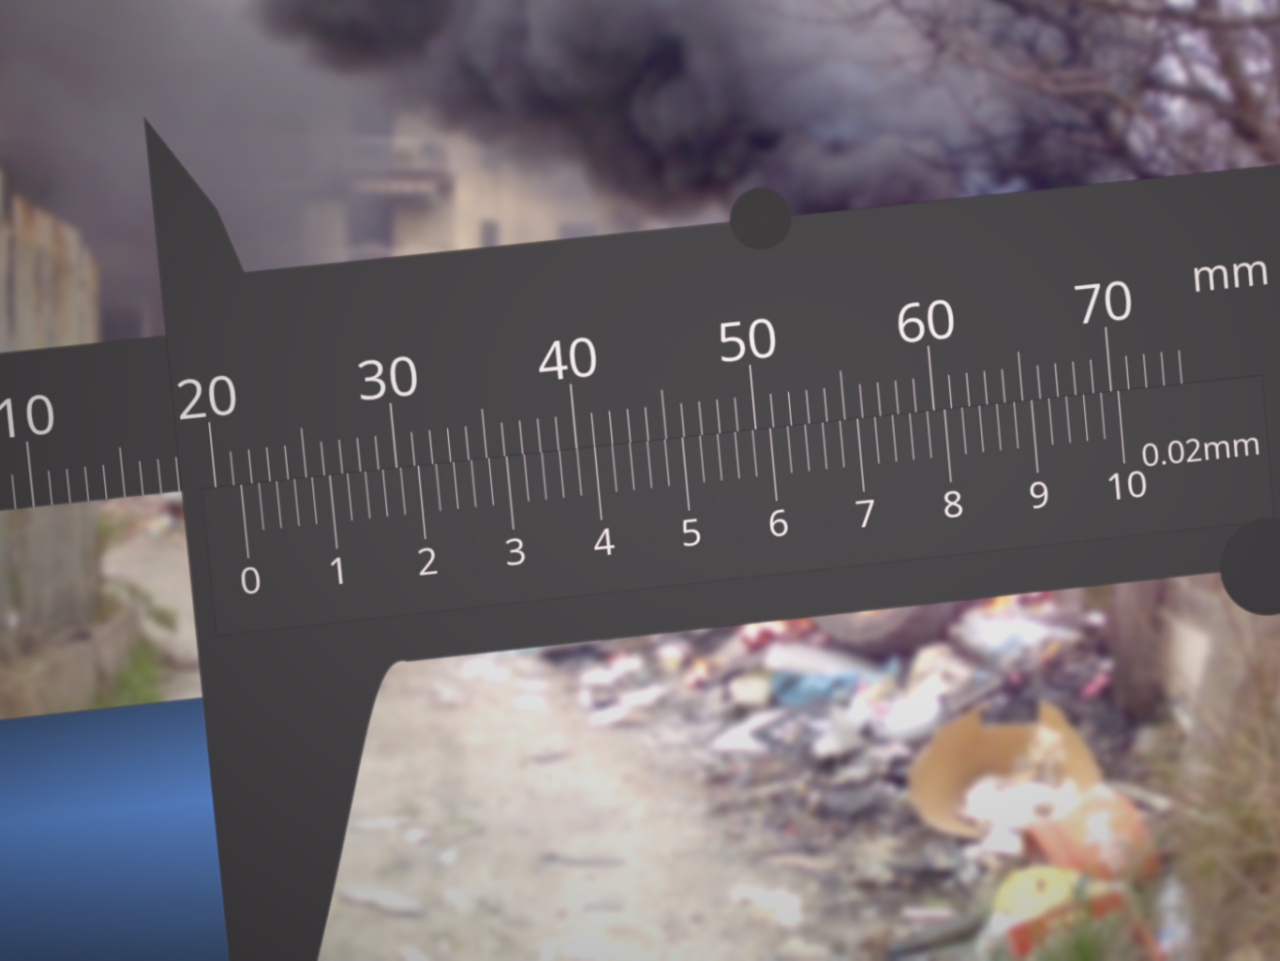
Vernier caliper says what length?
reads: 21.4 mm
